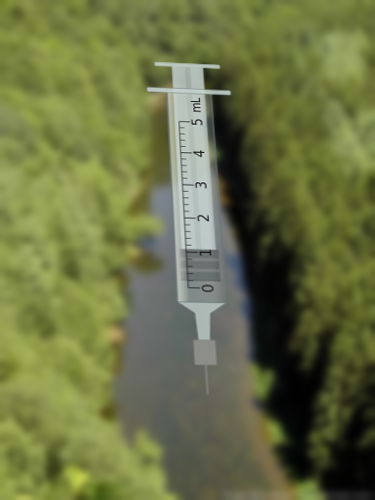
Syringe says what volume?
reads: 0.2 mL
